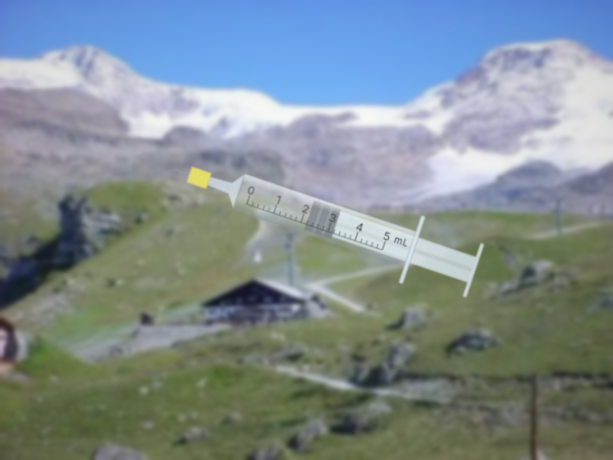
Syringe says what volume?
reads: 2.2 mL
